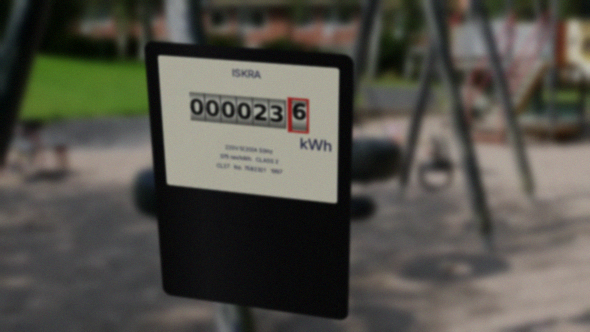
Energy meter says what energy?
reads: 23.6 kWh
